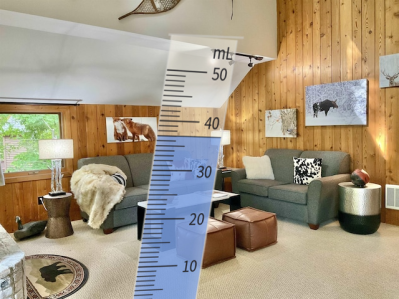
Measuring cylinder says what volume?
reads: 37 mL
